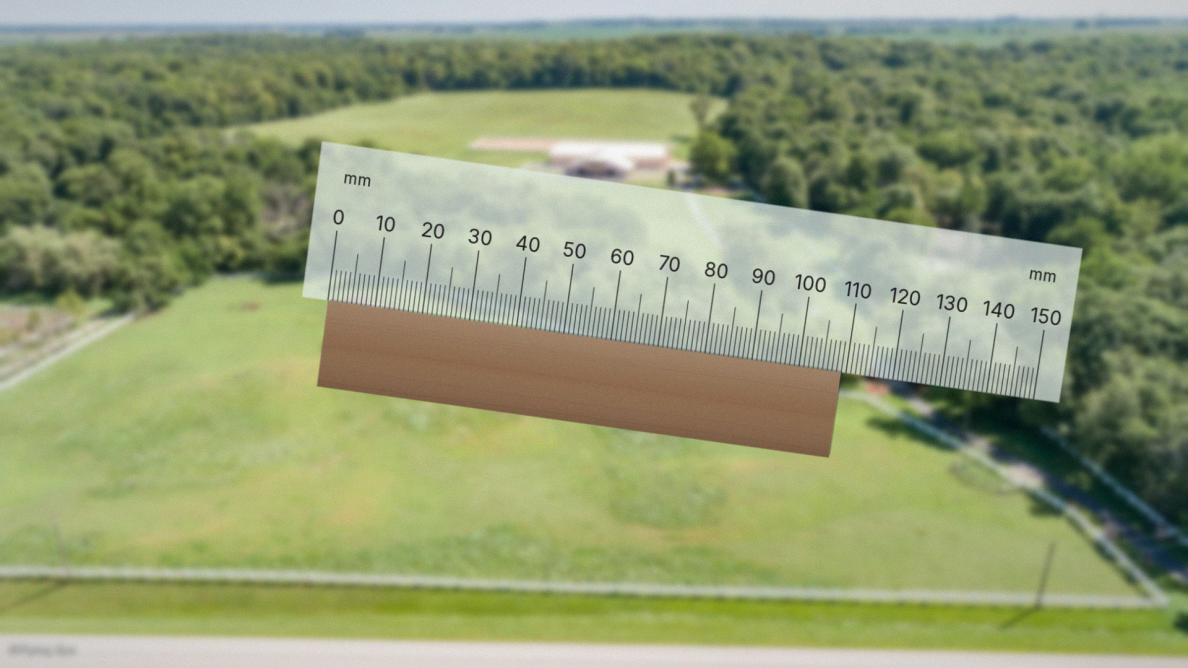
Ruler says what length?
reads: 109 mm
